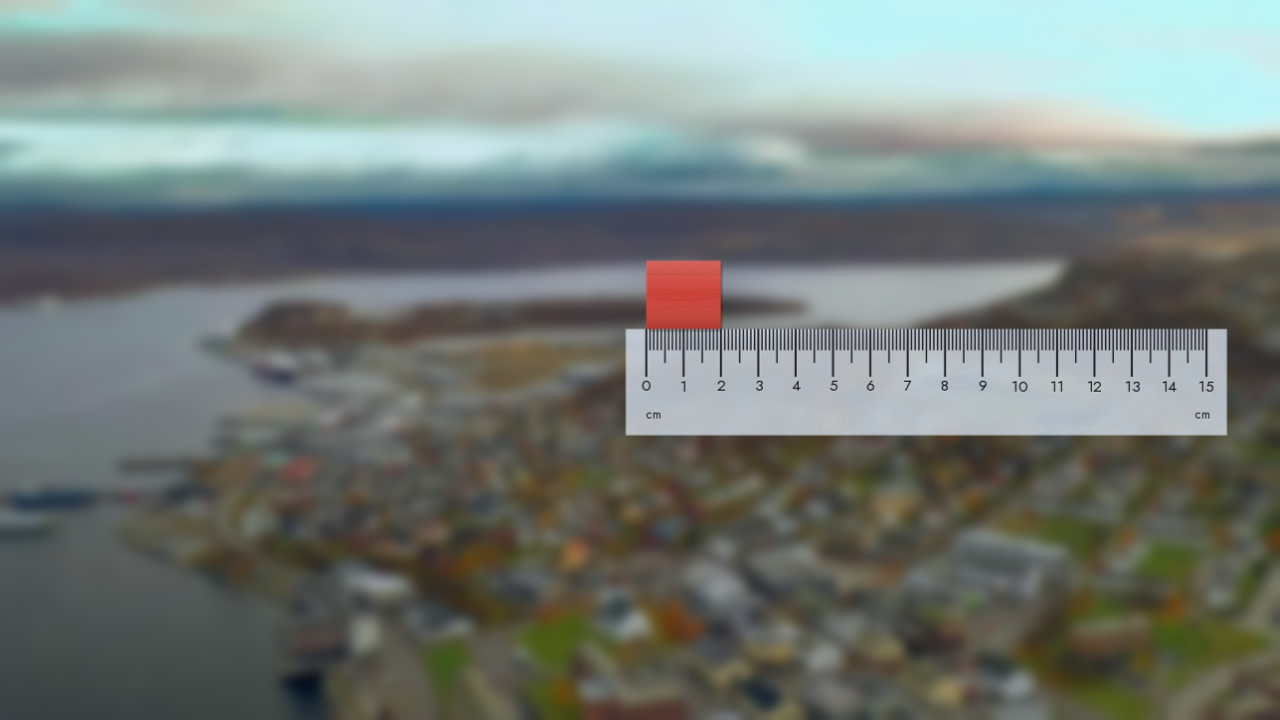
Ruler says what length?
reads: 2 cm
